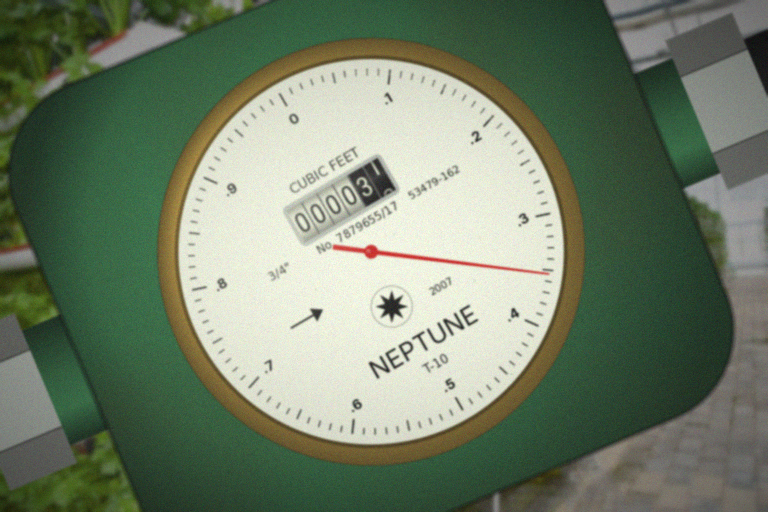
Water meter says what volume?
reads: 31.35 ft³
